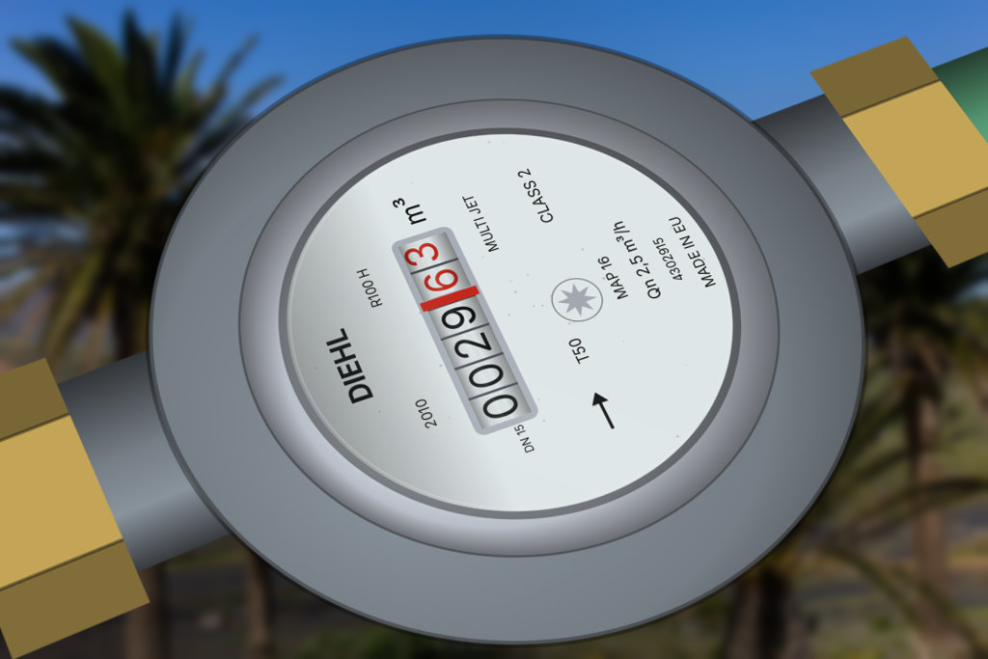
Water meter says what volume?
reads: 29.63 m³
